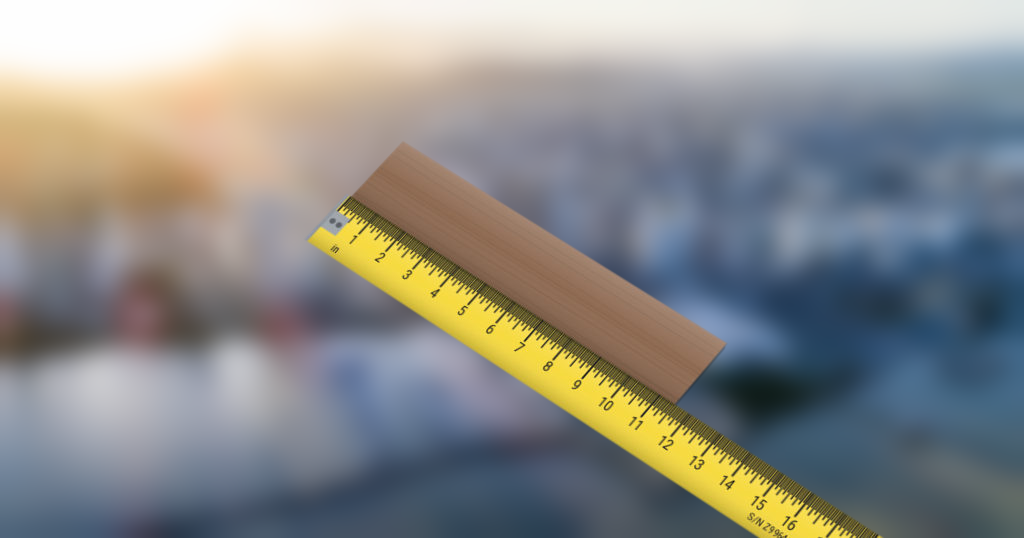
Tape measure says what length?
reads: 11.5 in
